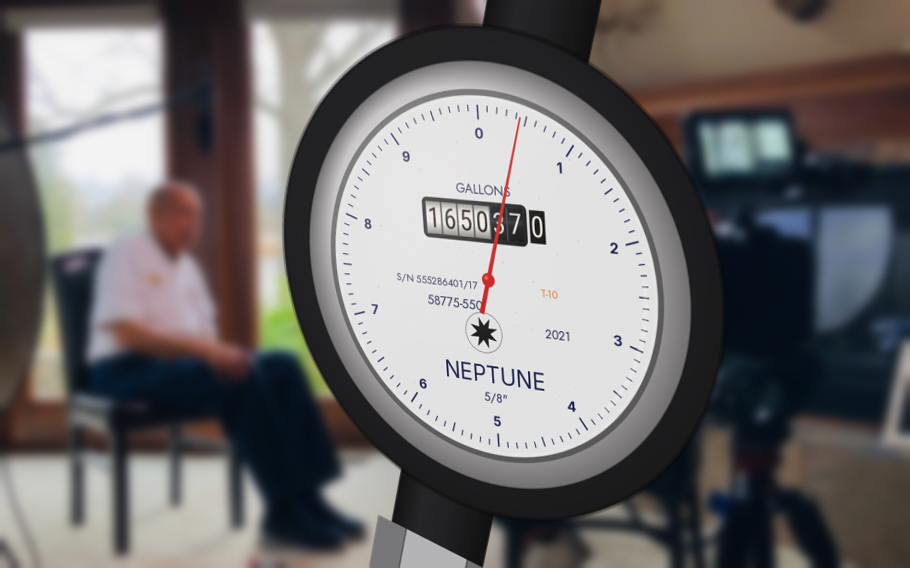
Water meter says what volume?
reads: 1650370.4 gal
